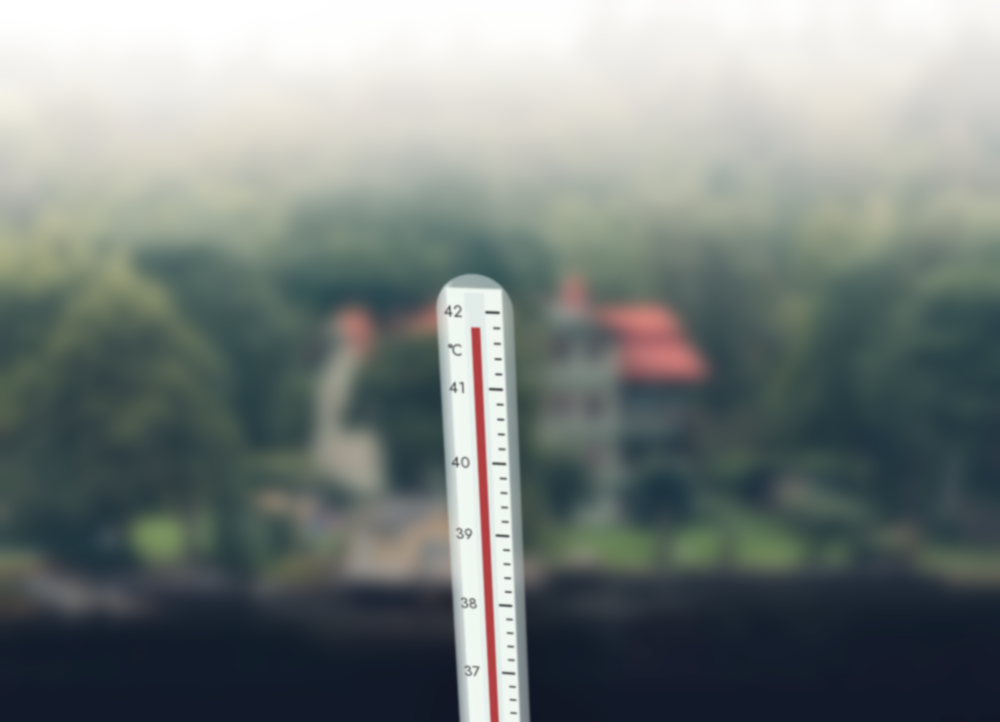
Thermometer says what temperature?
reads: 41.8 °C
